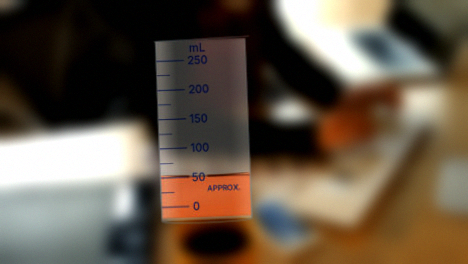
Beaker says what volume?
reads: 50 mL
